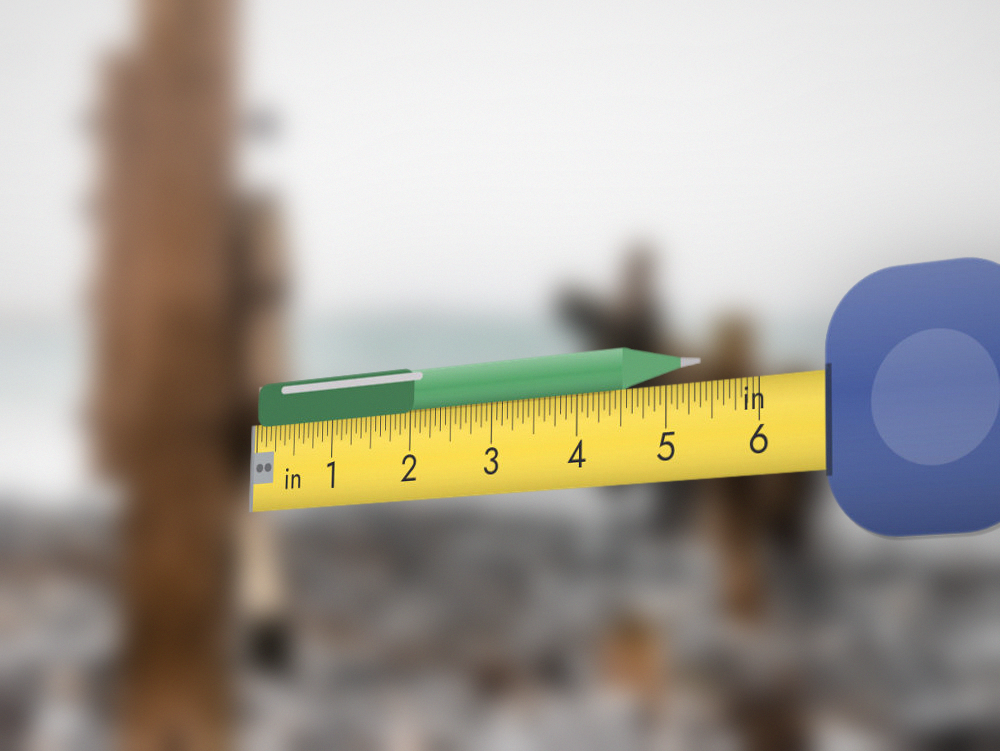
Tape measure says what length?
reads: 5.375 in
